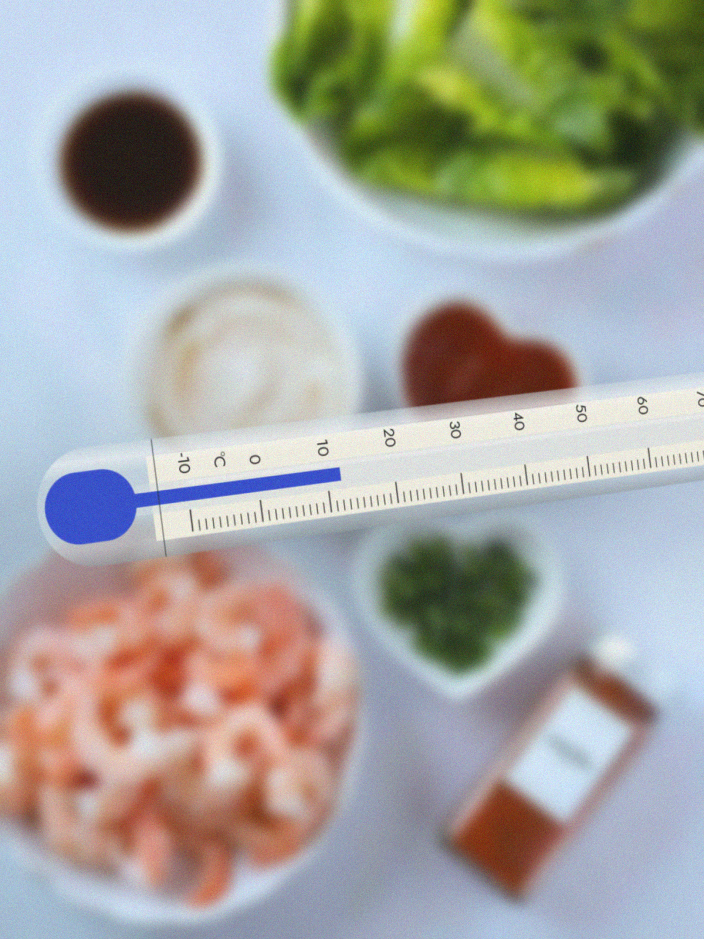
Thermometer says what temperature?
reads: 12 °C
